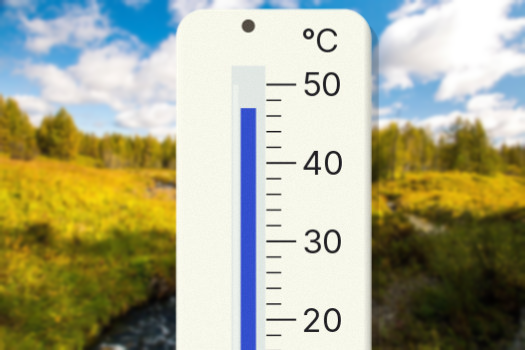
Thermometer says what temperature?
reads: 47 °C
